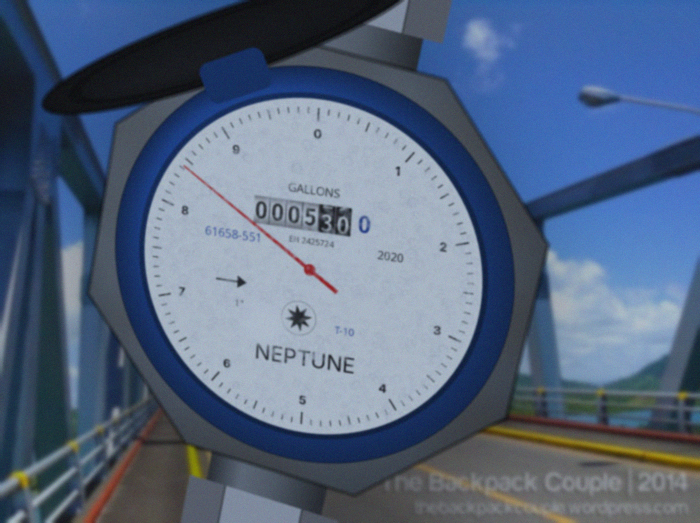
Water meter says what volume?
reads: 5298.4 gal
